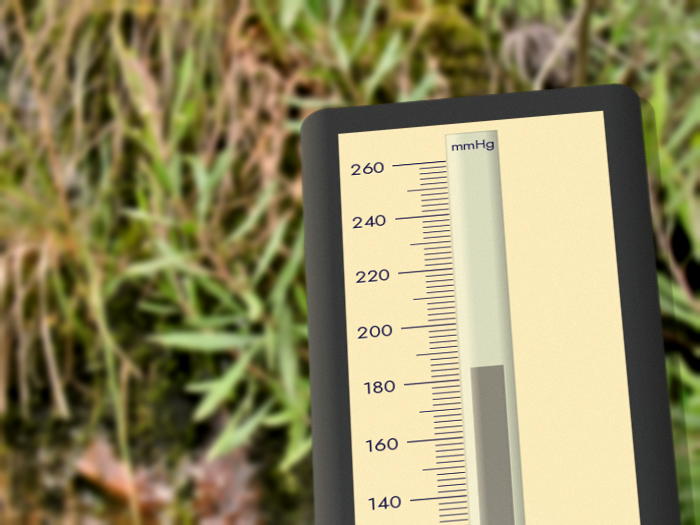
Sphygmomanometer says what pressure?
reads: 184 mmHg
